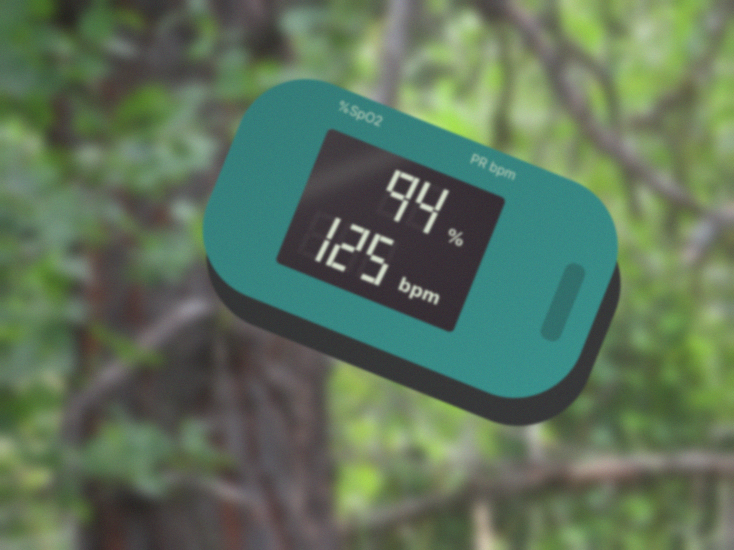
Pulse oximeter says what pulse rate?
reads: 125 bpm
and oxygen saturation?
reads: 94 %
